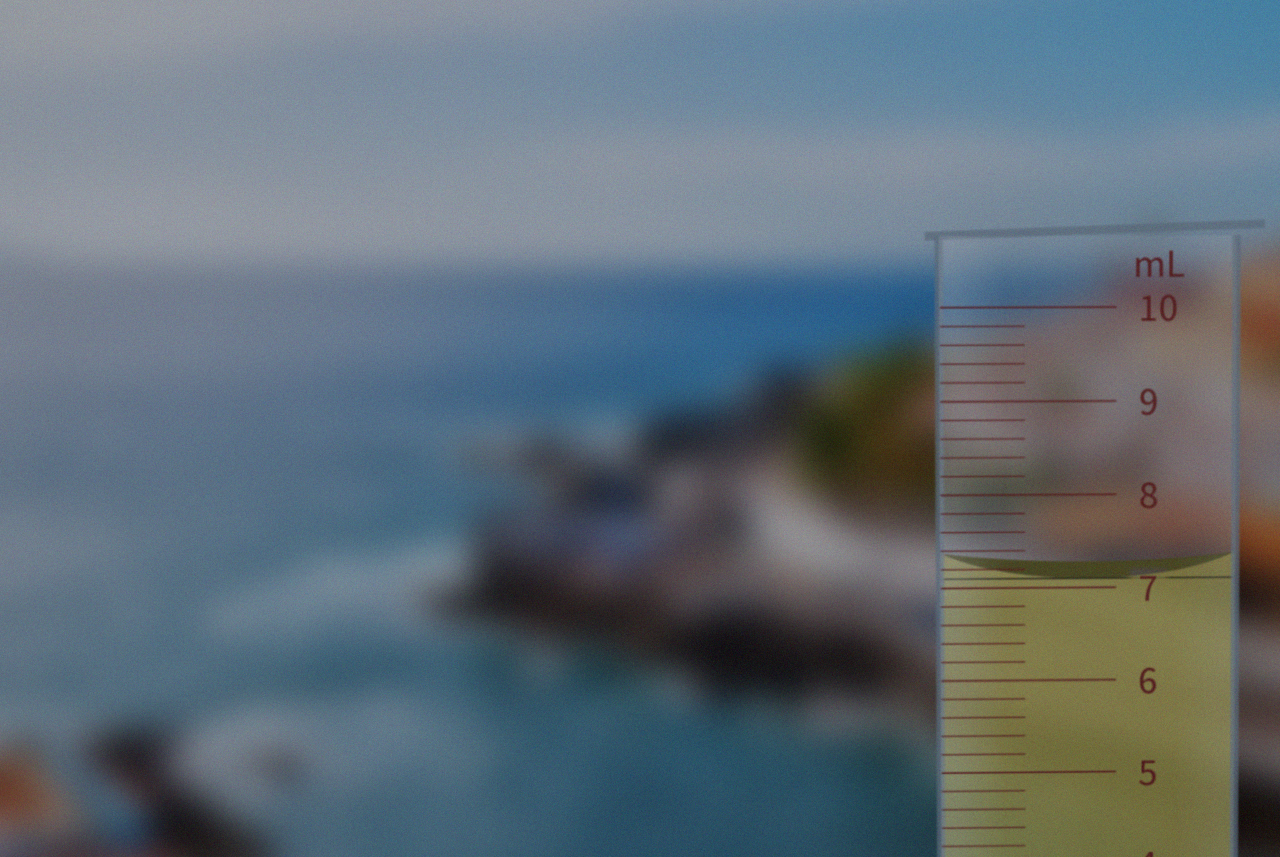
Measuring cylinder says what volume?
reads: 7.1 mL
